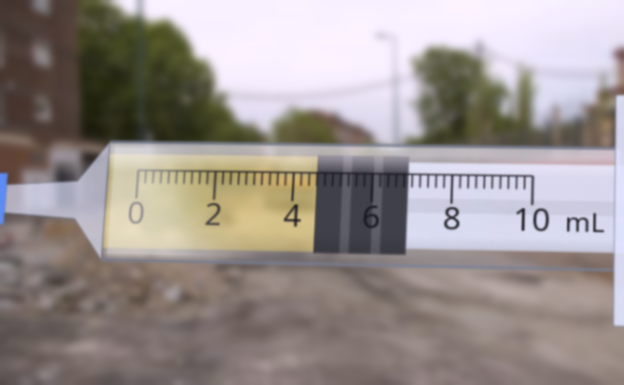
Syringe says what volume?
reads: 4.6 mL
